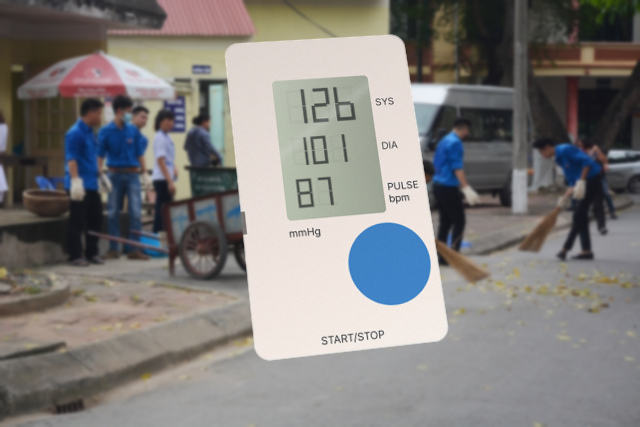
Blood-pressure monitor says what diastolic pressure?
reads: 101 mmHg
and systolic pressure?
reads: 126 mmHg
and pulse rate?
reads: 87 bpm
